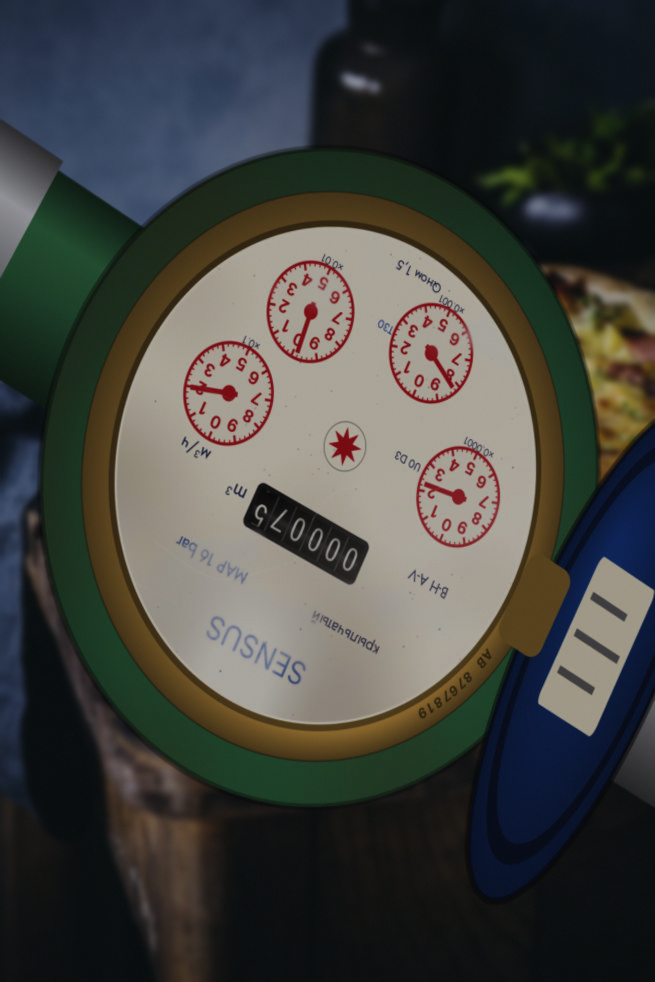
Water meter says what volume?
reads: 75.1982 m³
